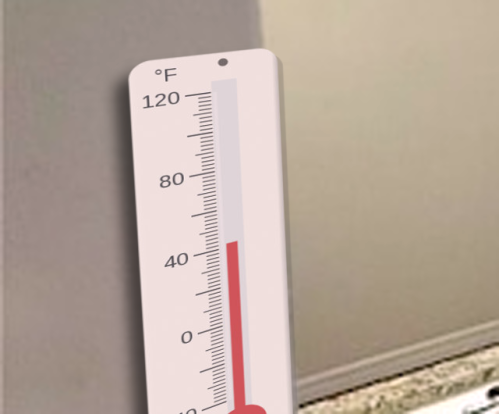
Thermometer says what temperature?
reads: 42 °F
